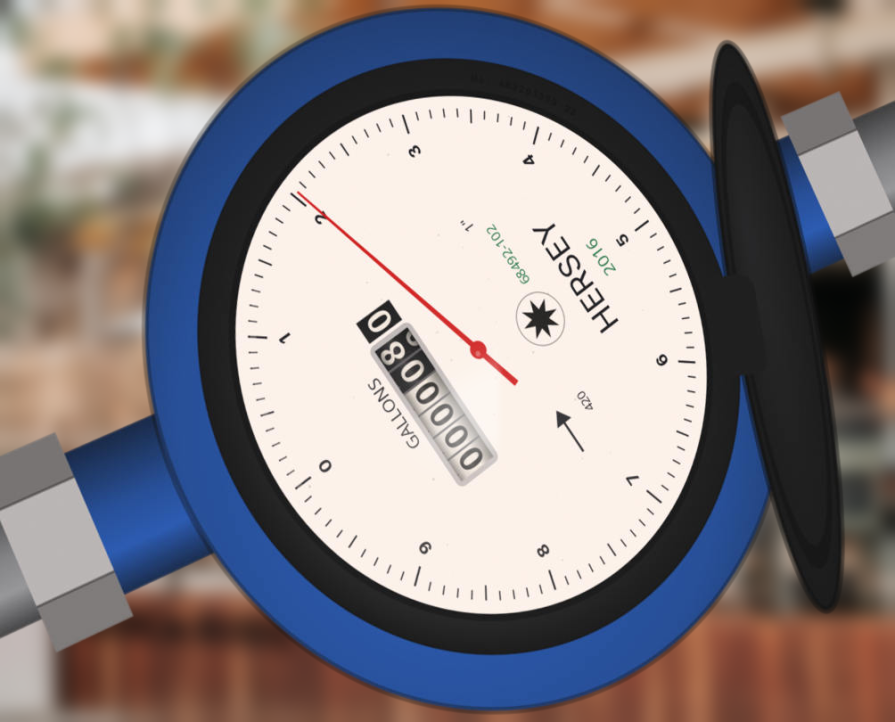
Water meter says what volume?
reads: 82.0 gal
